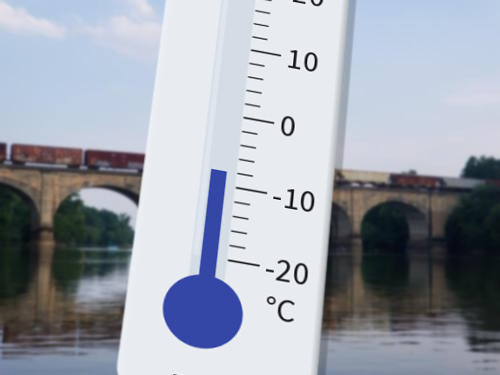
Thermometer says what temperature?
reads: -8 °C
